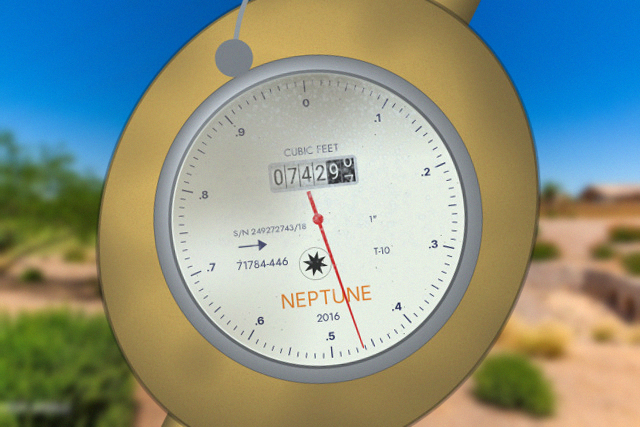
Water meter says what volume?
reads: 74296.46 ft³
